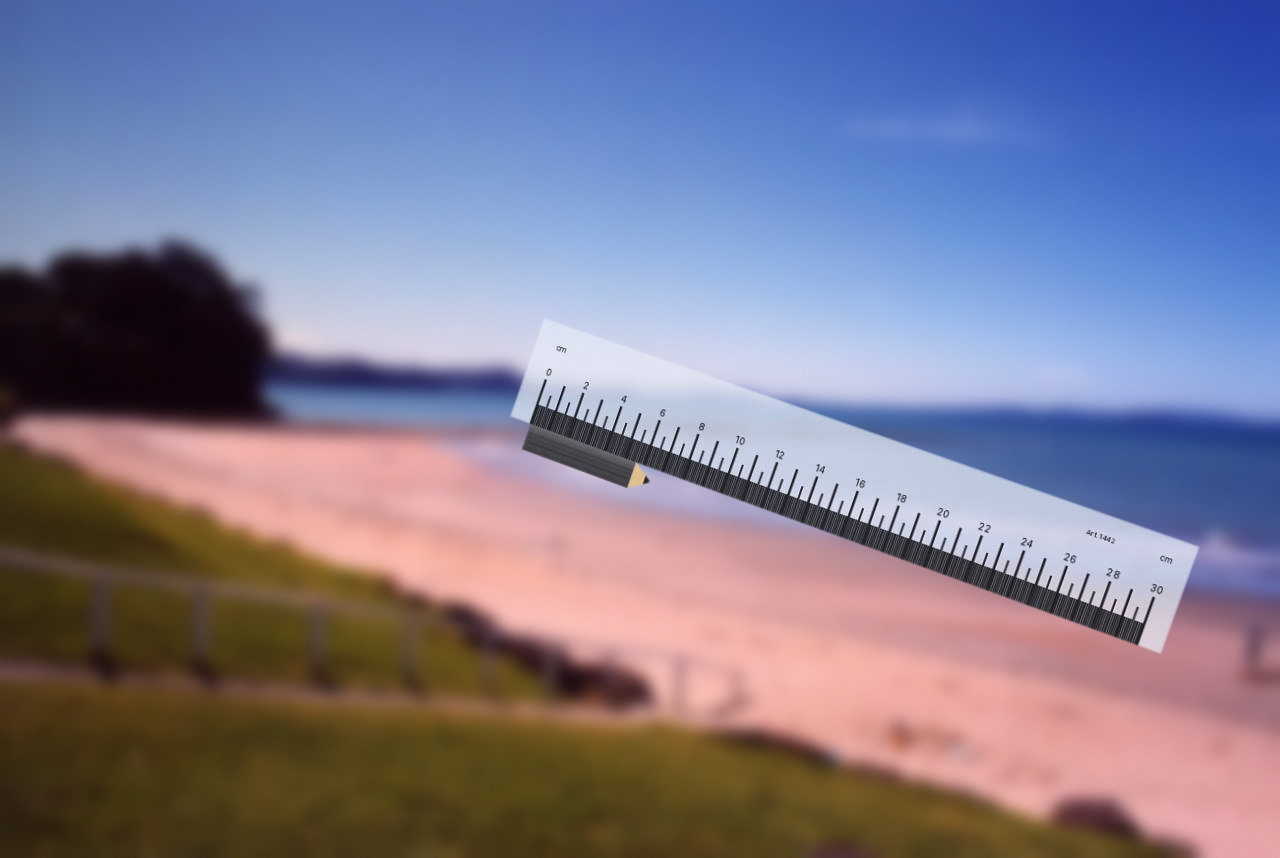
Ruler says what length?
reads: 6.5 cm
